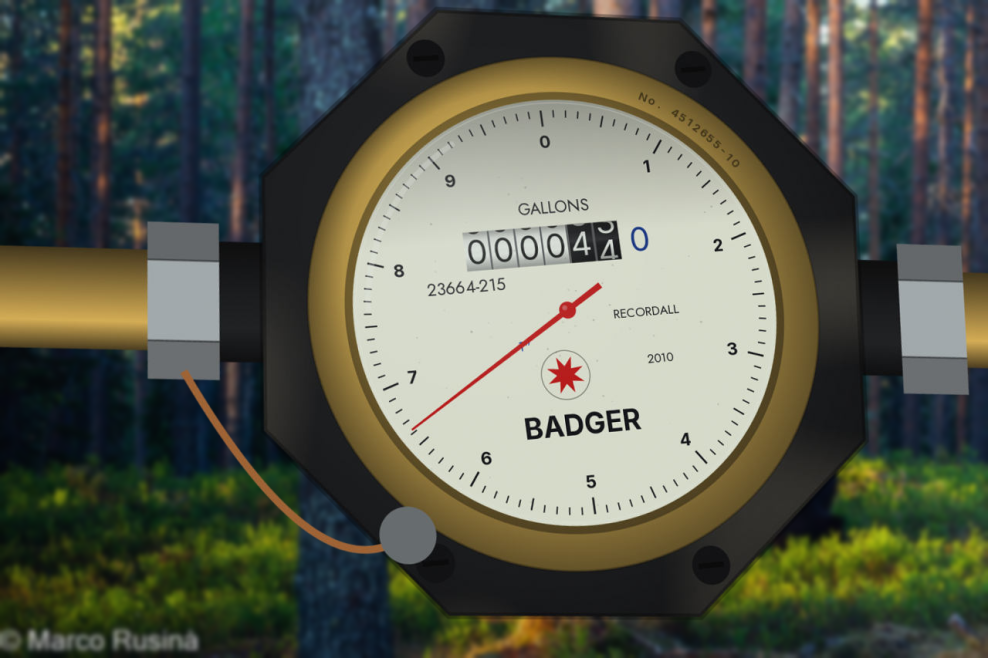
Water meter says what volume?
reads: 436.6 gal
